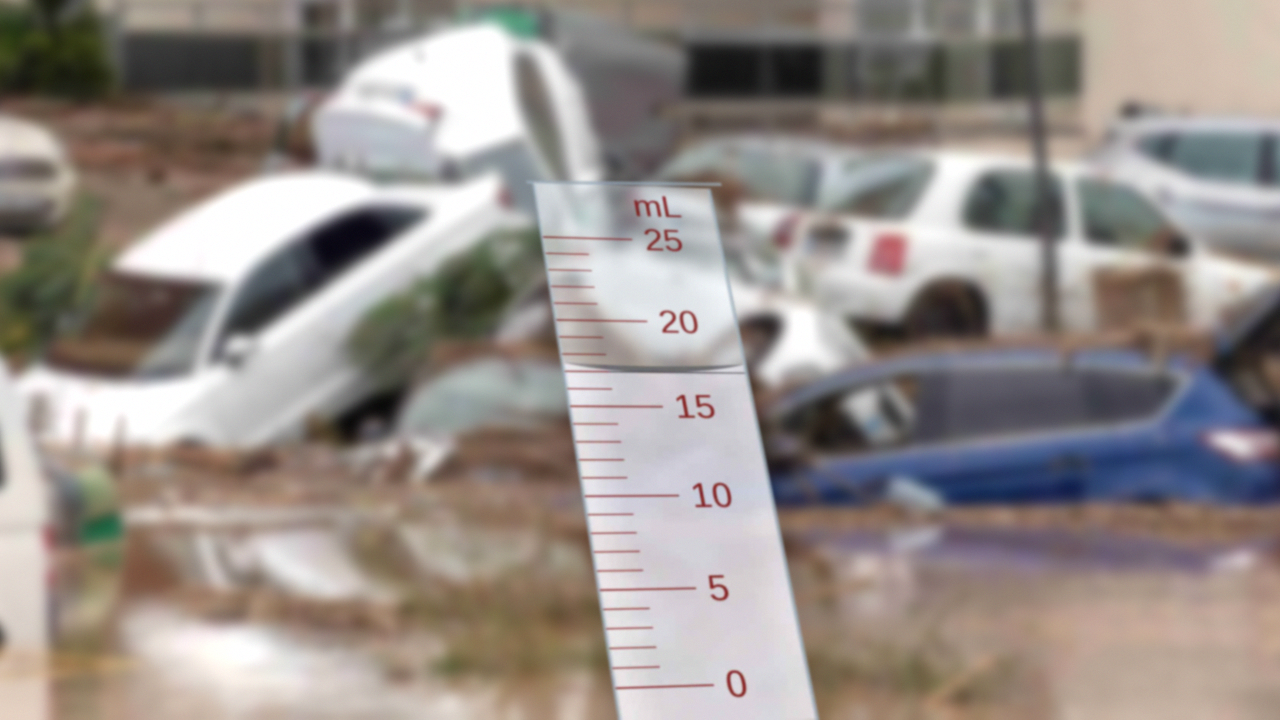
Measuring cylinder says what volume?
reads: 17 mL
